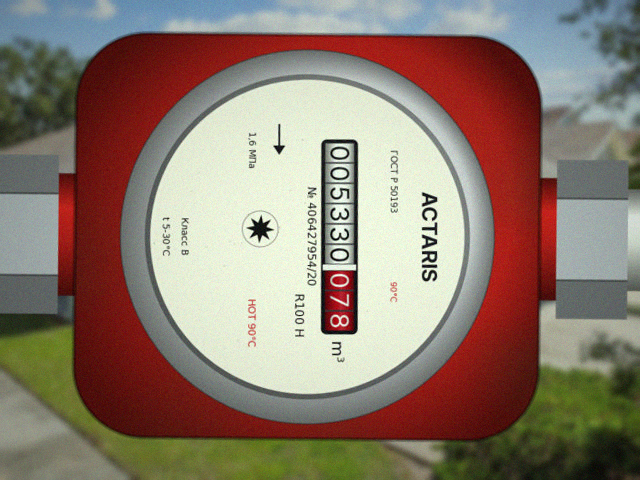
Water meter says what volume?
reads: 5330.078 m³
